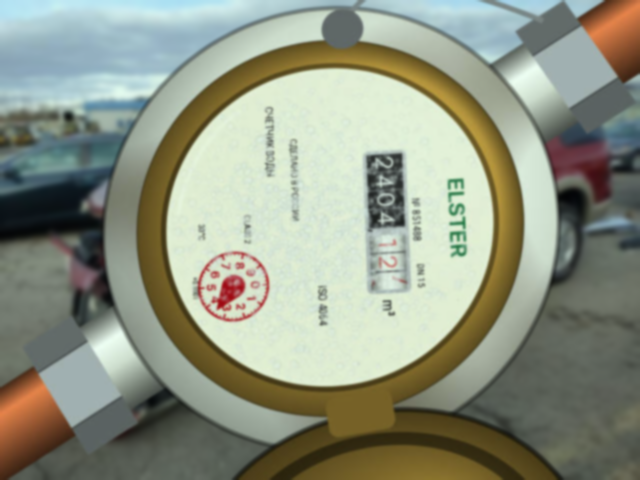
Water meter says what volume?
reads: 2404.1273 m³
